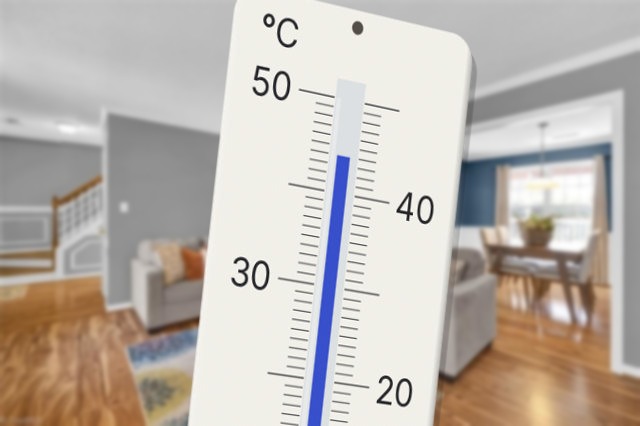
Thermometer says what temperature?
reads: 44 °C
